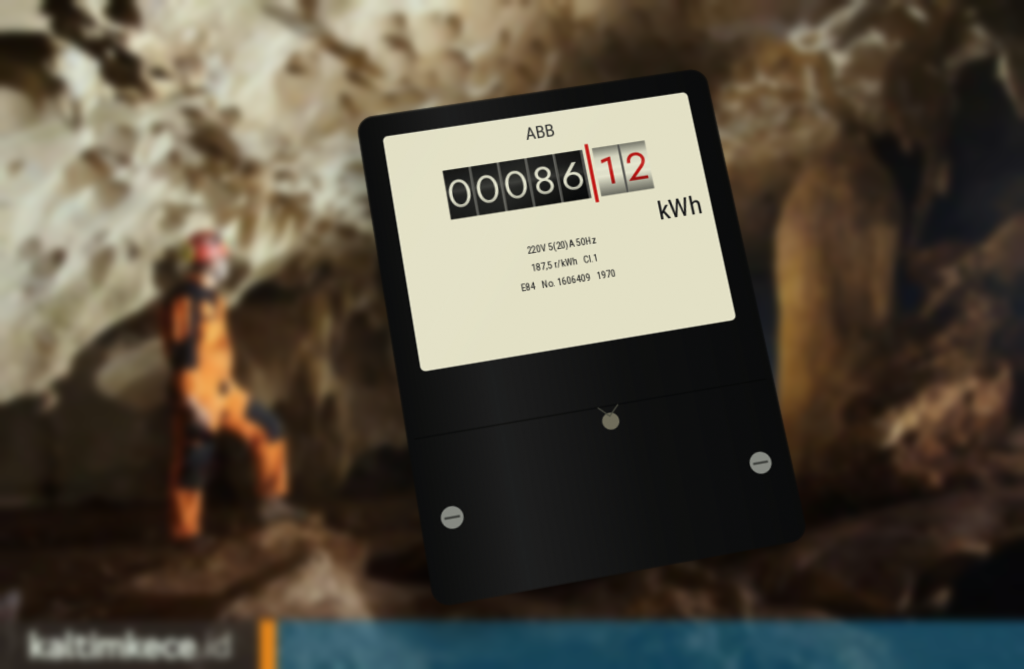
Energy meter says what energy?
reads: 86.12 kWh
